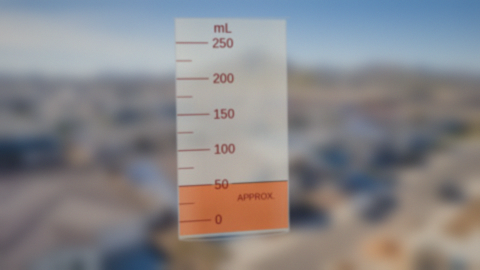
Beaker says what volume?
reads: 50 mL
